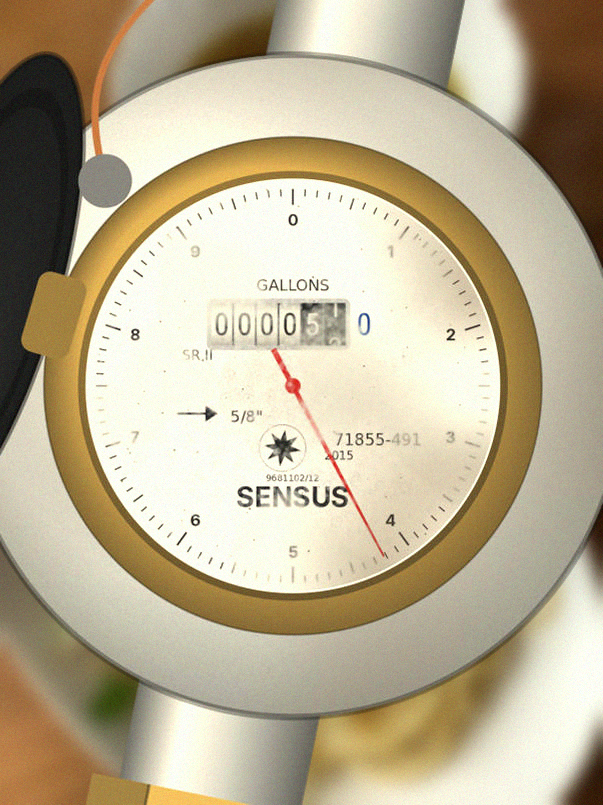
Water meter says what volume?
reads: 514.2 gal
